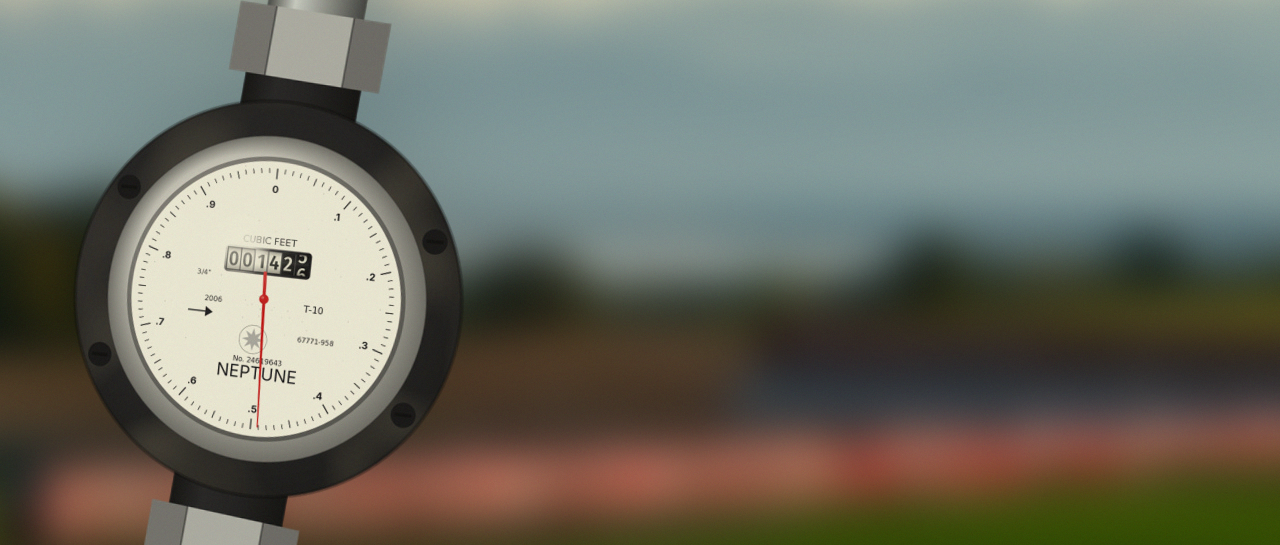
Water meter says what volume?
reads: 1425.49 ft³
